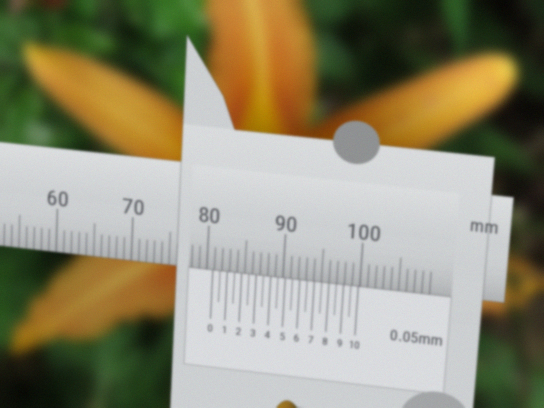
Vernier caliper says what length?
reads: 80.8 mm
